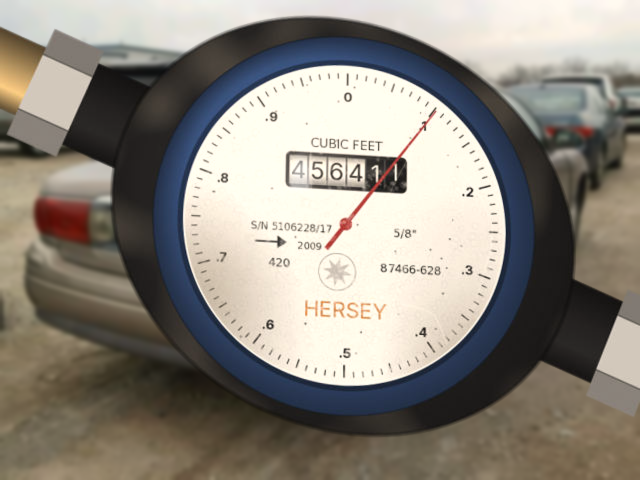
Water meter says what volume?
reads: 456411.10 ft³
